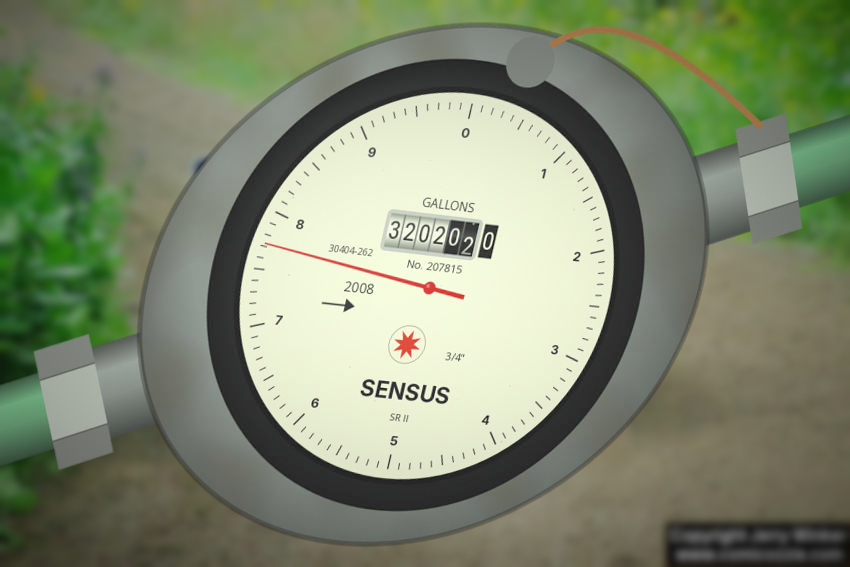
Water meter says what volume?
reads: 3202017.7 gal
